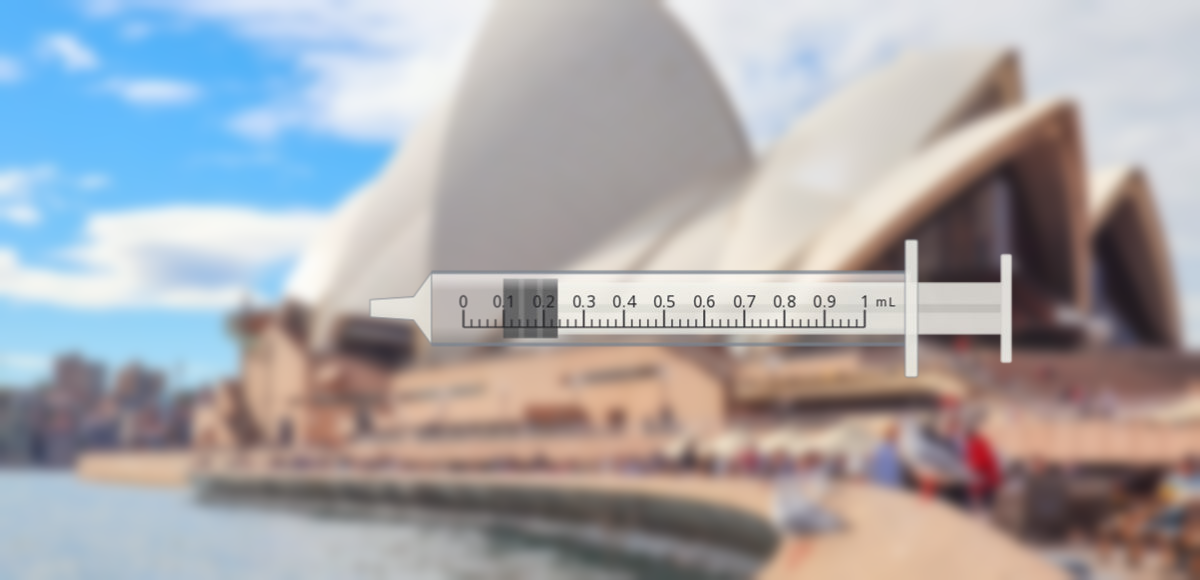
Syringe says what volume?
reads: 0.1 mL
